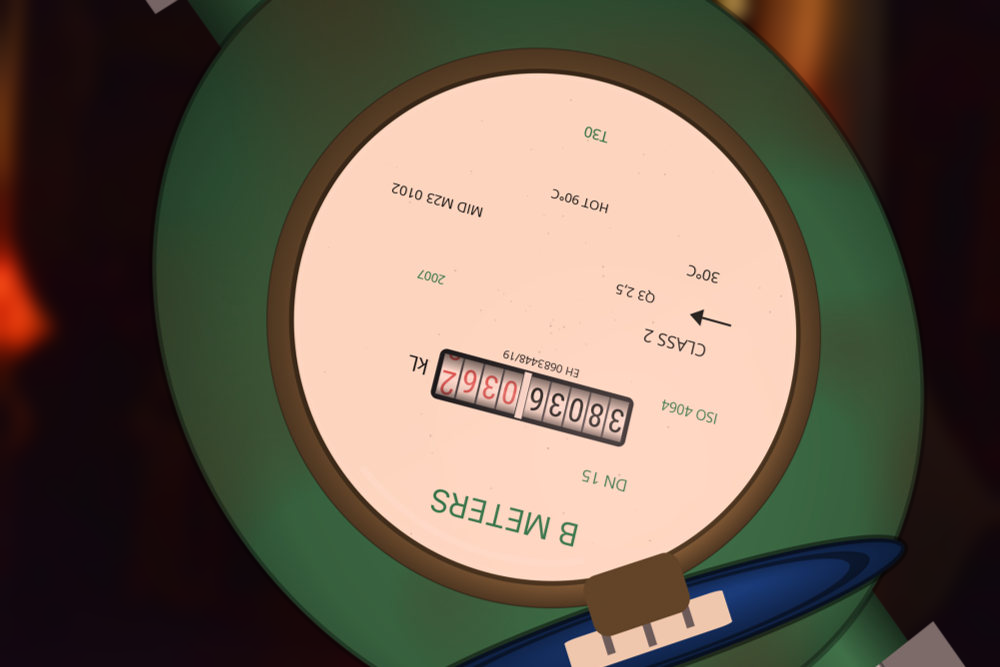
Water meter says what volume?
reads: 38036.0362 kL
